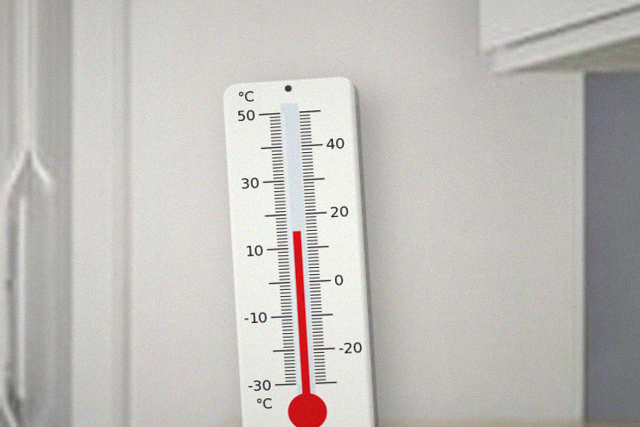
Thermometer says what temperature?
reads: 15 °C
